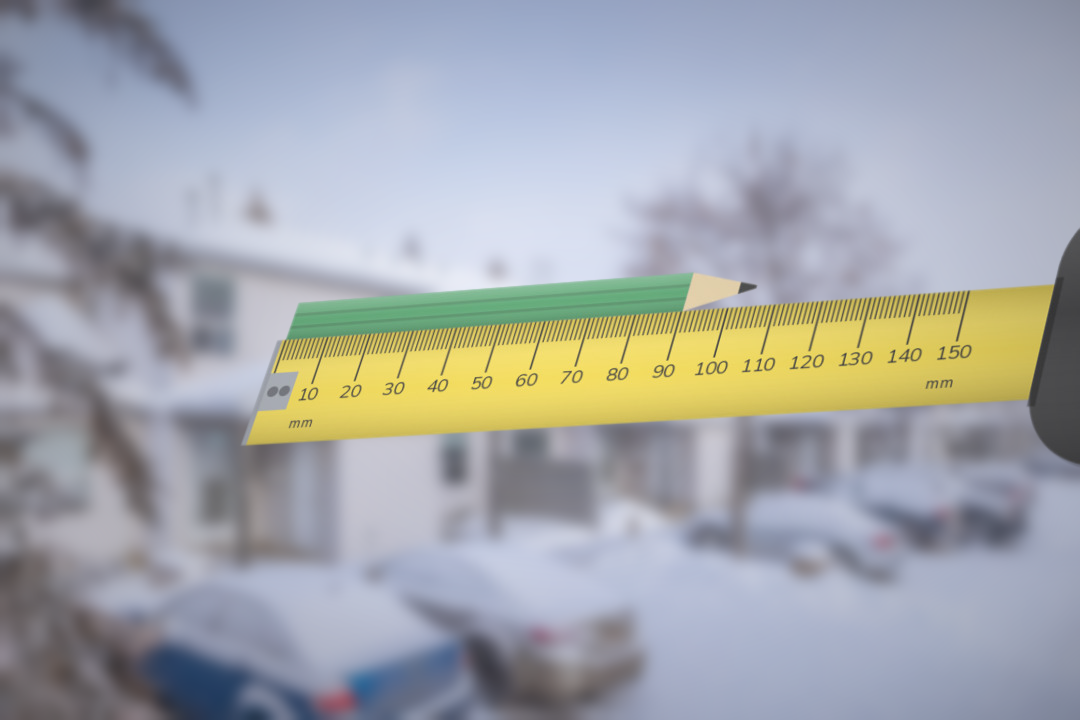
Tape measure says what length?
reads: 105 mm
